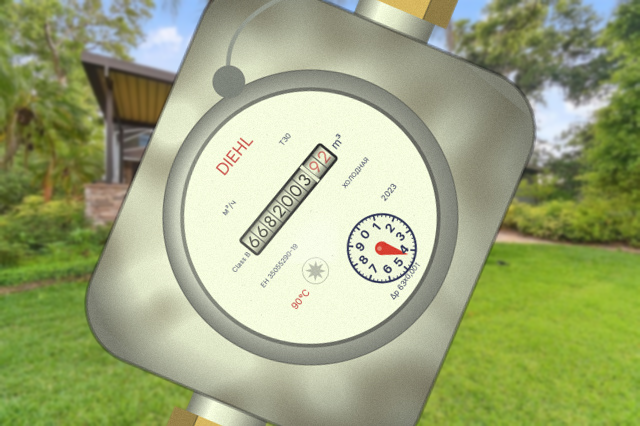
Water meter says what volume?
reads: 6682003.924 m³
